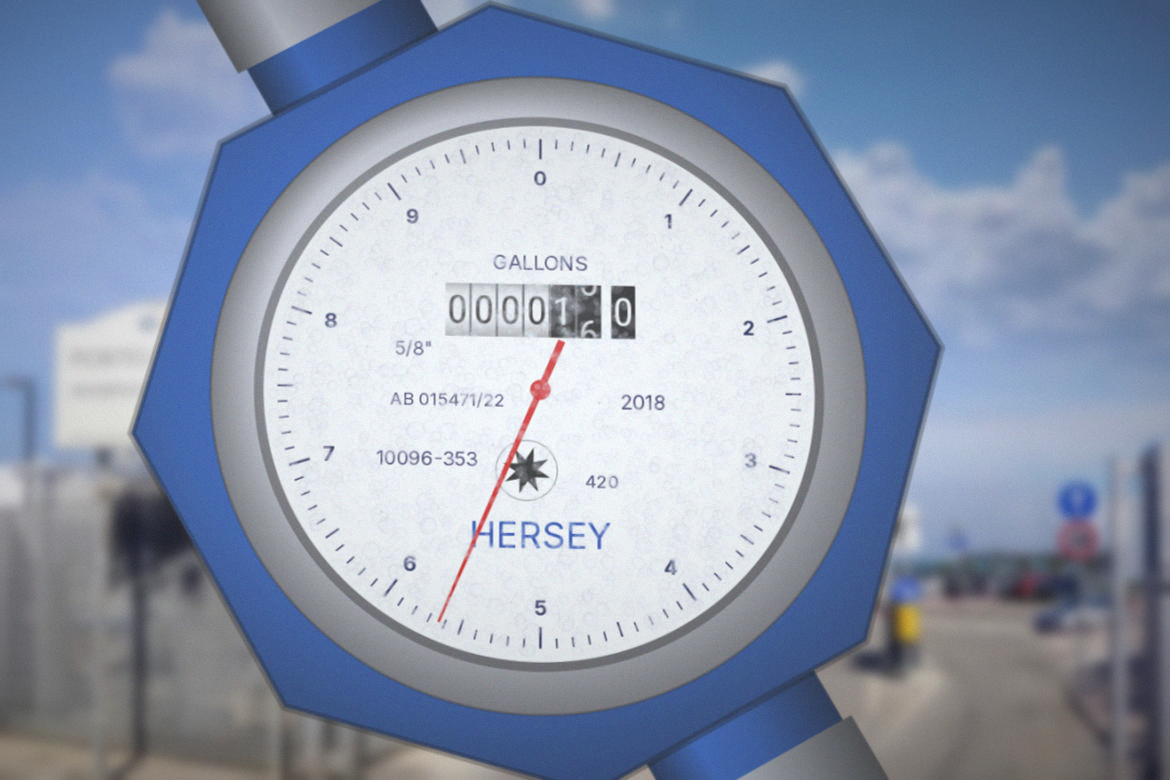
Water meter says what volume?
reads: 155.6 gal
